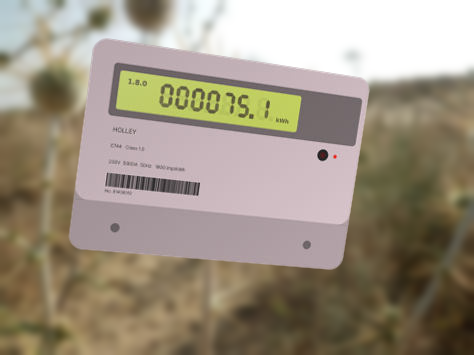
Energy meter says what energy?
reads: 75.1 kWh
